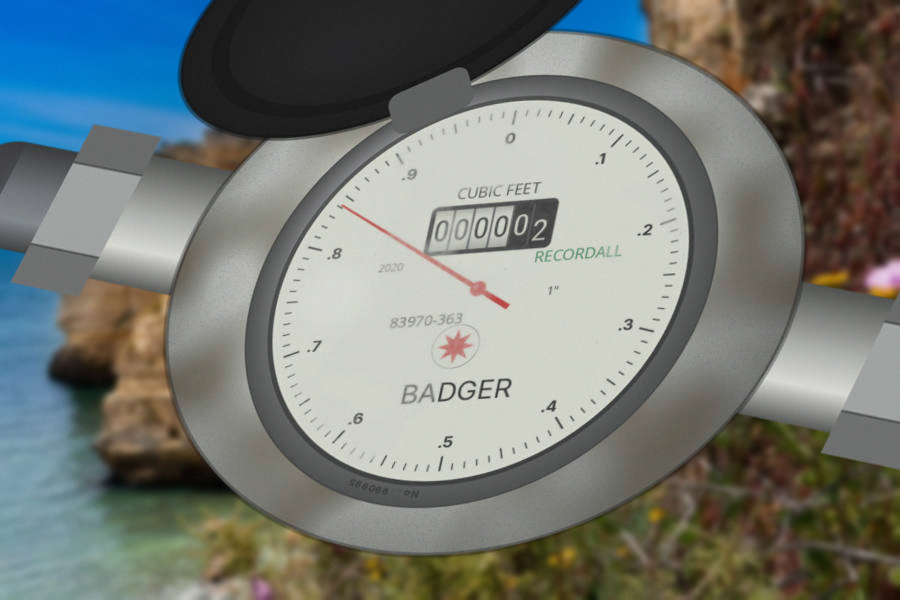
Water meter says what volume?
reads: 1.84 ft³
